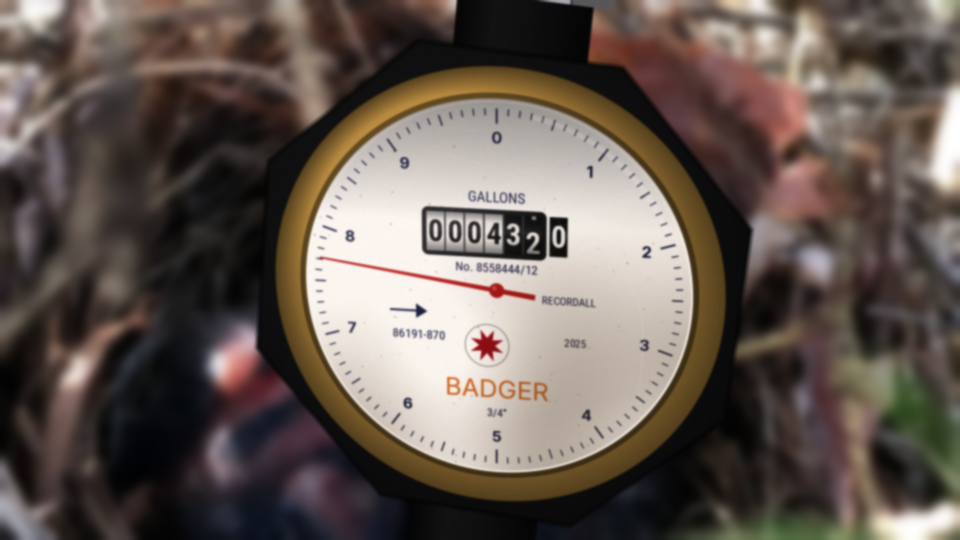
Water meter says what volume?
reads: 4317.7 gal
